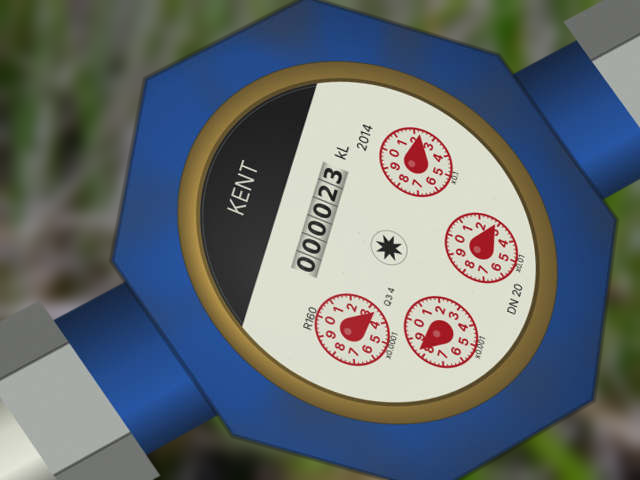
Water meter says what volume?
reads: 23.2283 kL
